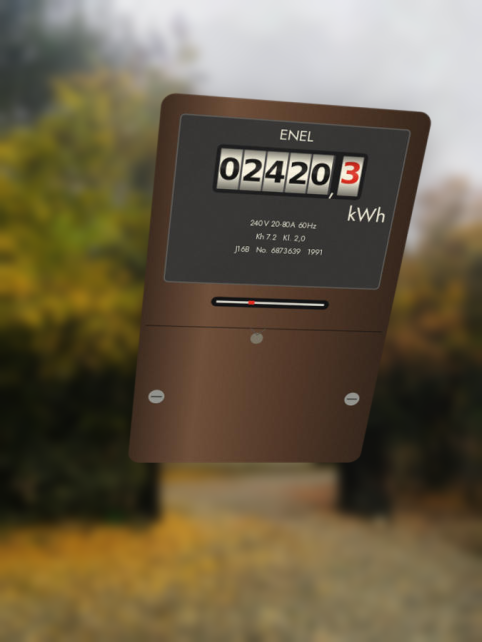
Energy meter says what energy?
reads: 2420.3 kWh
